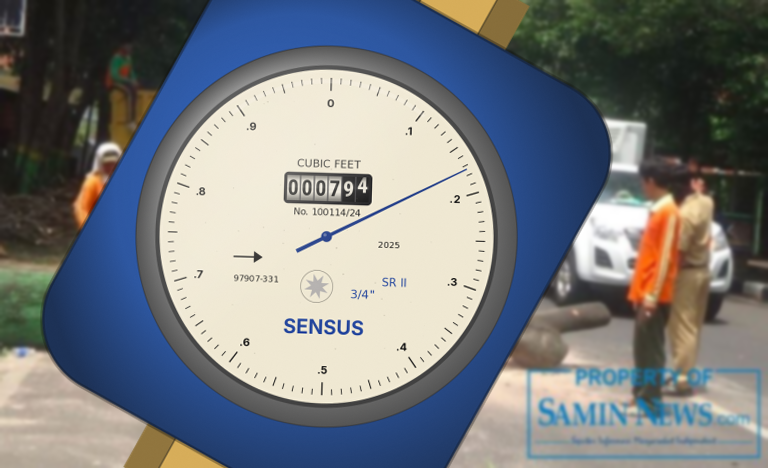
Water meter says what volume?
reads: 794.17 ft³
